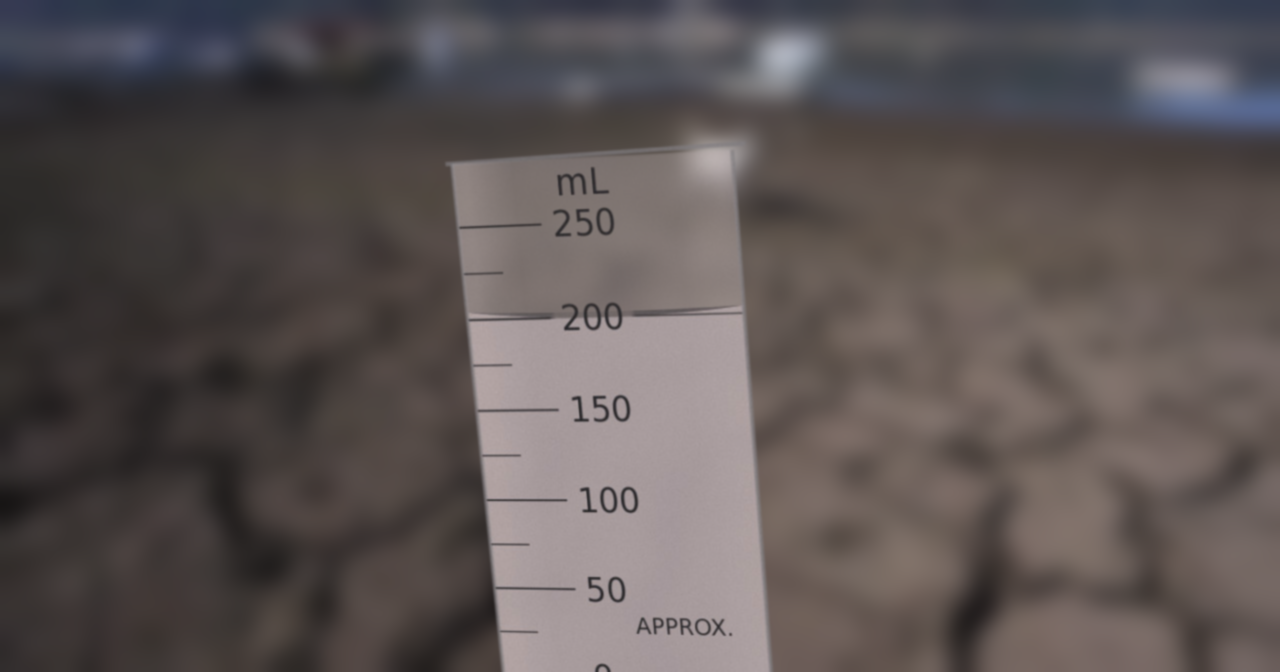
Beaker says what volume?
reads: 200 mL
